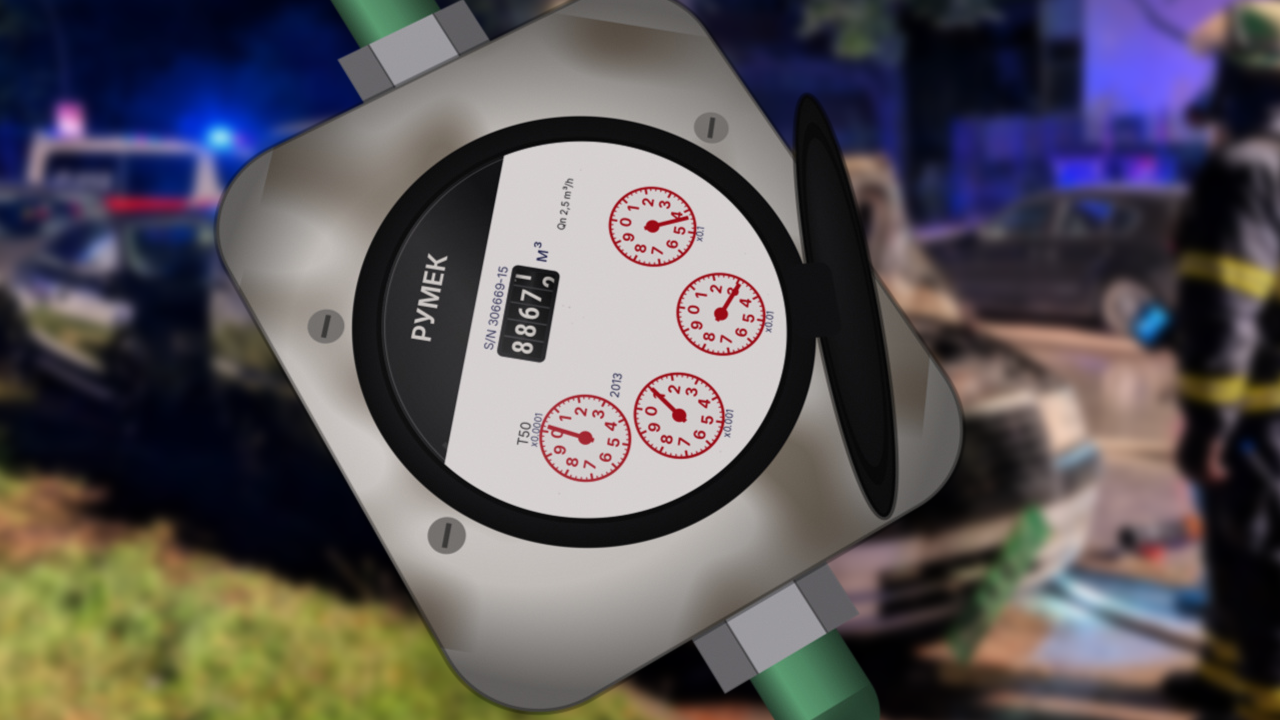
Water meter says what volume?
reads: 88671.4310 m³
